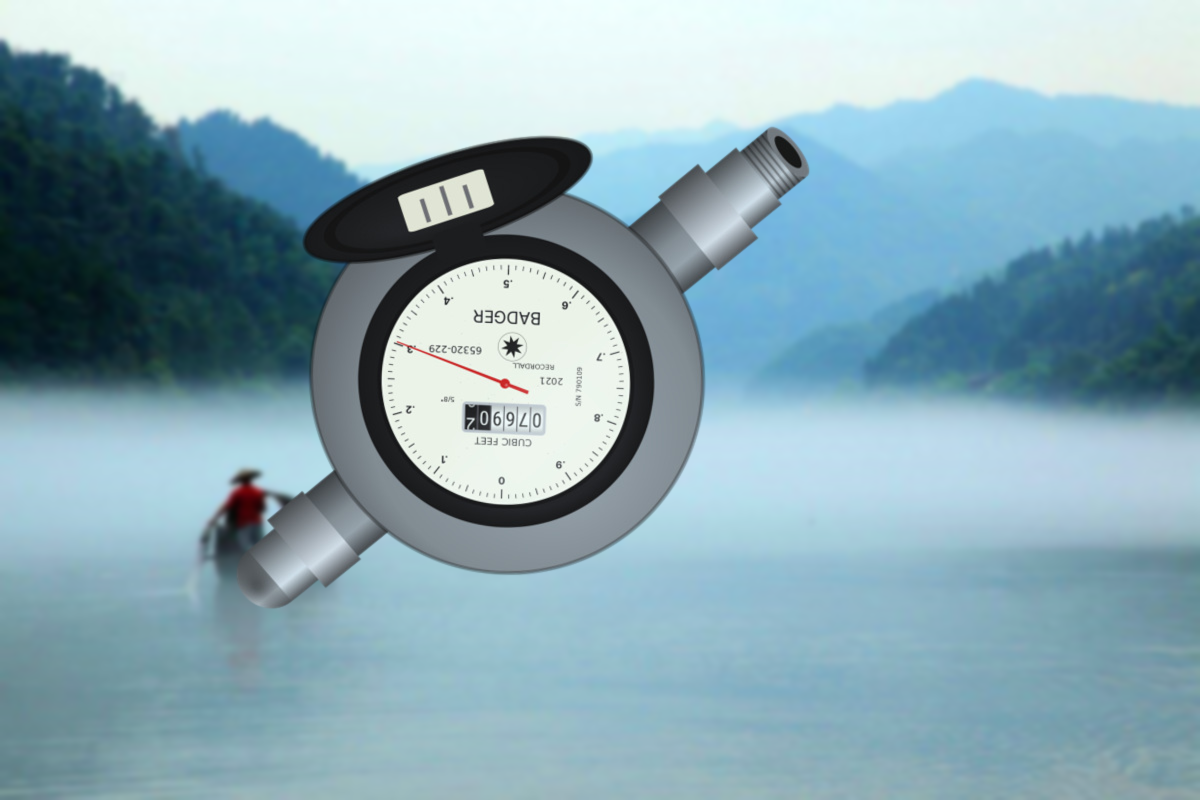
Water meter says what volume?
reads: 76902.30 ft³
